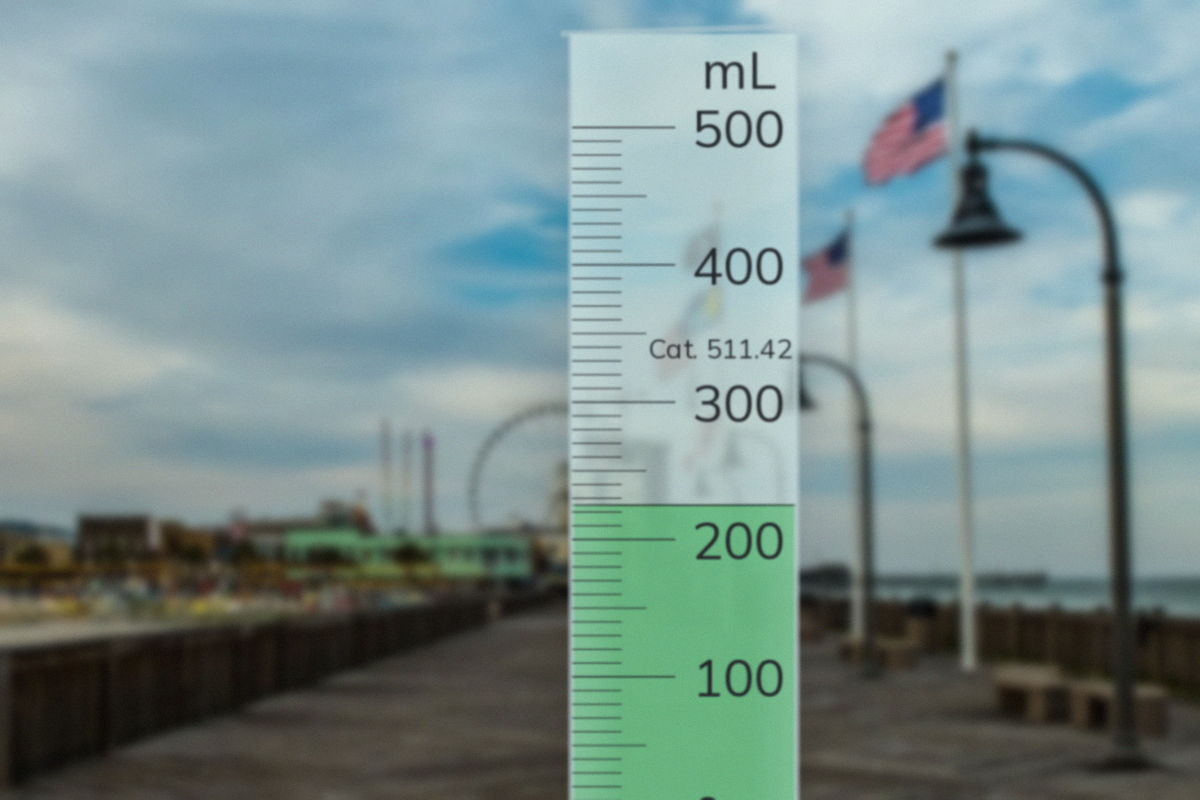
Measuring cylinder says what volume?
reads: 225 mL
